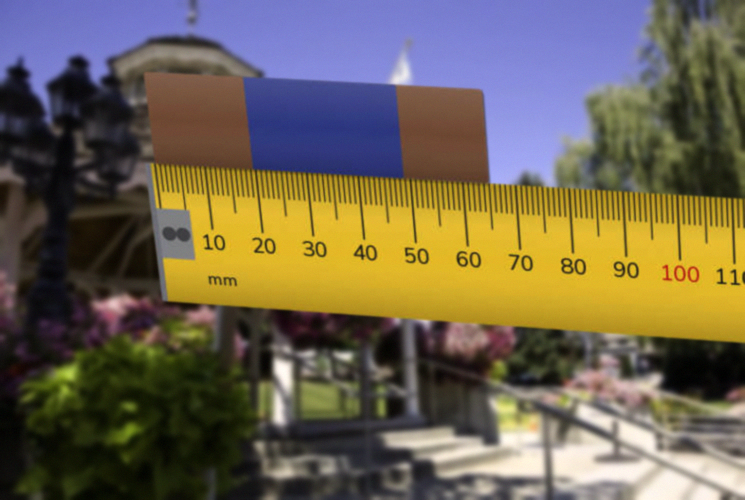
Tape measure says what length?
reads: 65 mm
